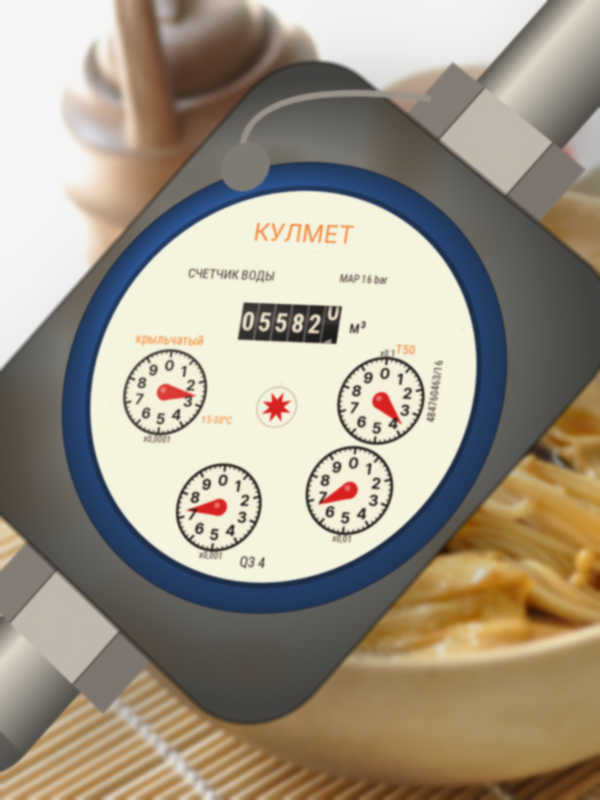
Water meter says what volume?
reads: 55820.3672 m³
